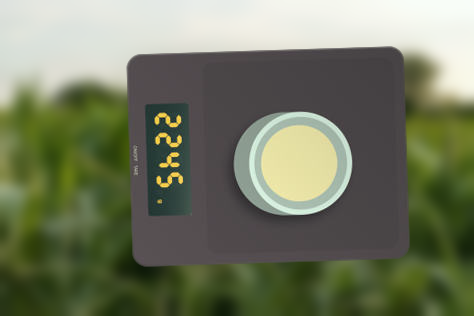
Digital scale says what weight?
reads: 2245 g
